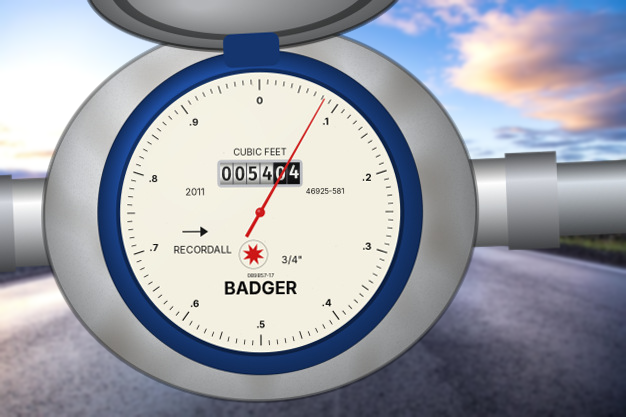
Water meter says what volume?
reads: 5404.08 ft³
